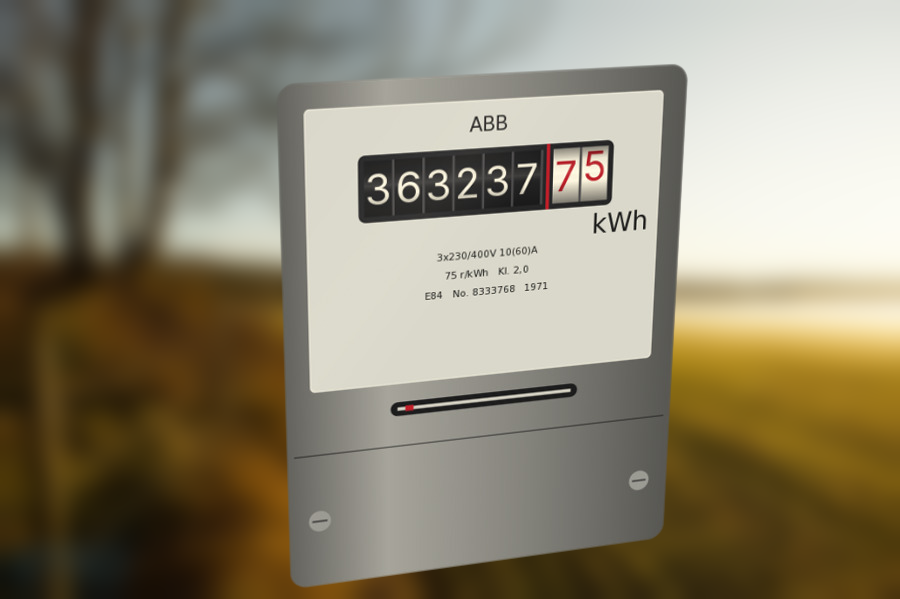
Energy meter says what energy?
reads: 363237.75 kWh
